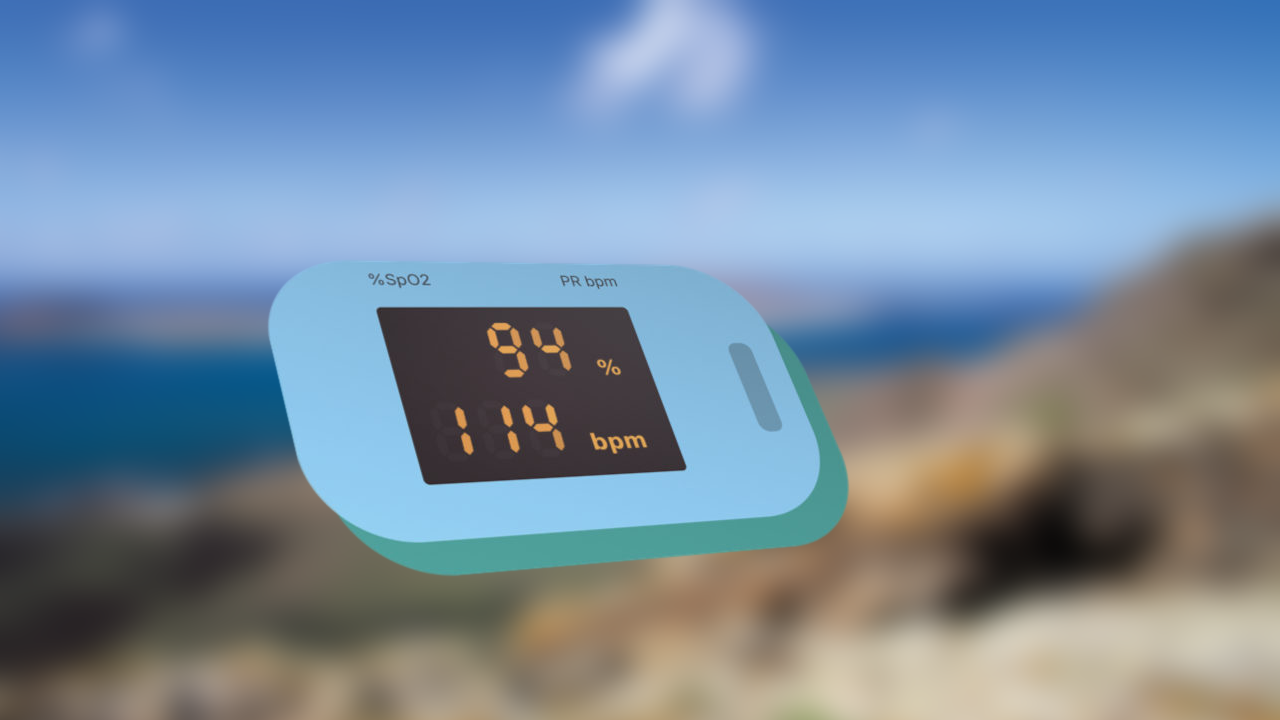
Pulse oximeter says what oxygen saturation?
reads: 94 %
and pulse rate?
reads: 114 bpm
